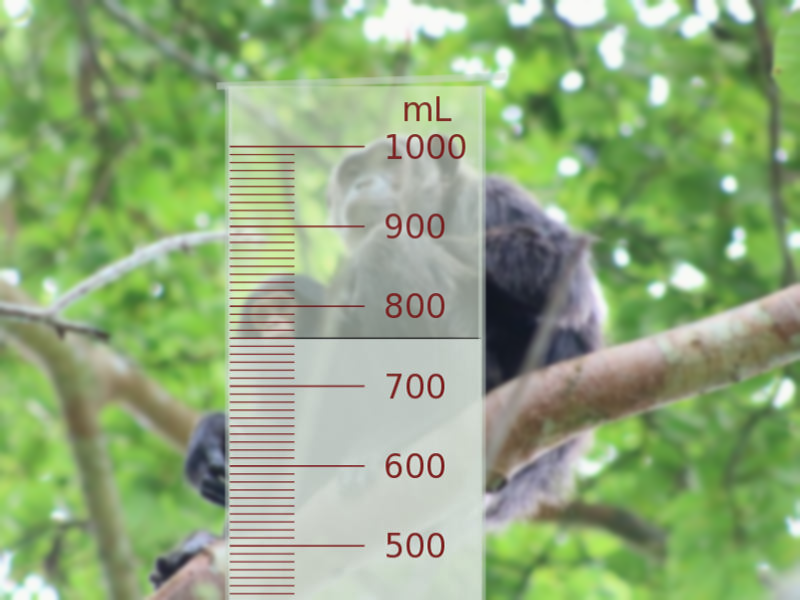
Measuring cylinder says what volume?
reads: 760 mL
